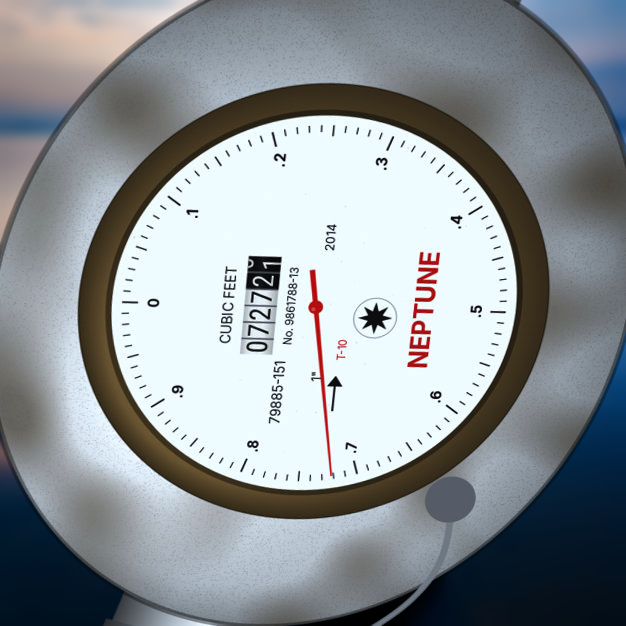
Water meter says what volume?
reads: 72720.72 ft³
